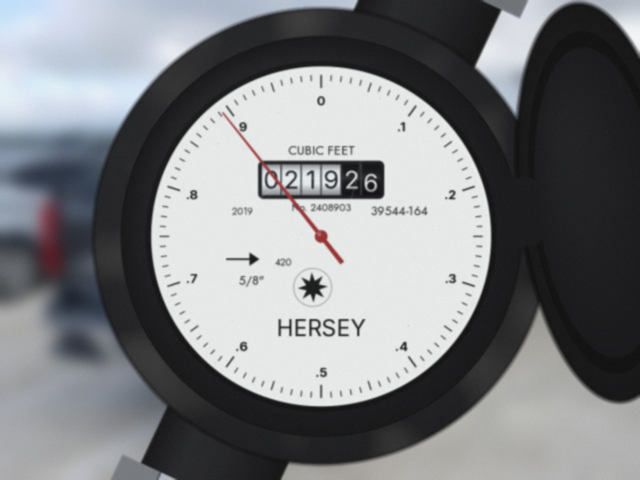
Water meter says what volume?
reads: 21925.89 ft³
